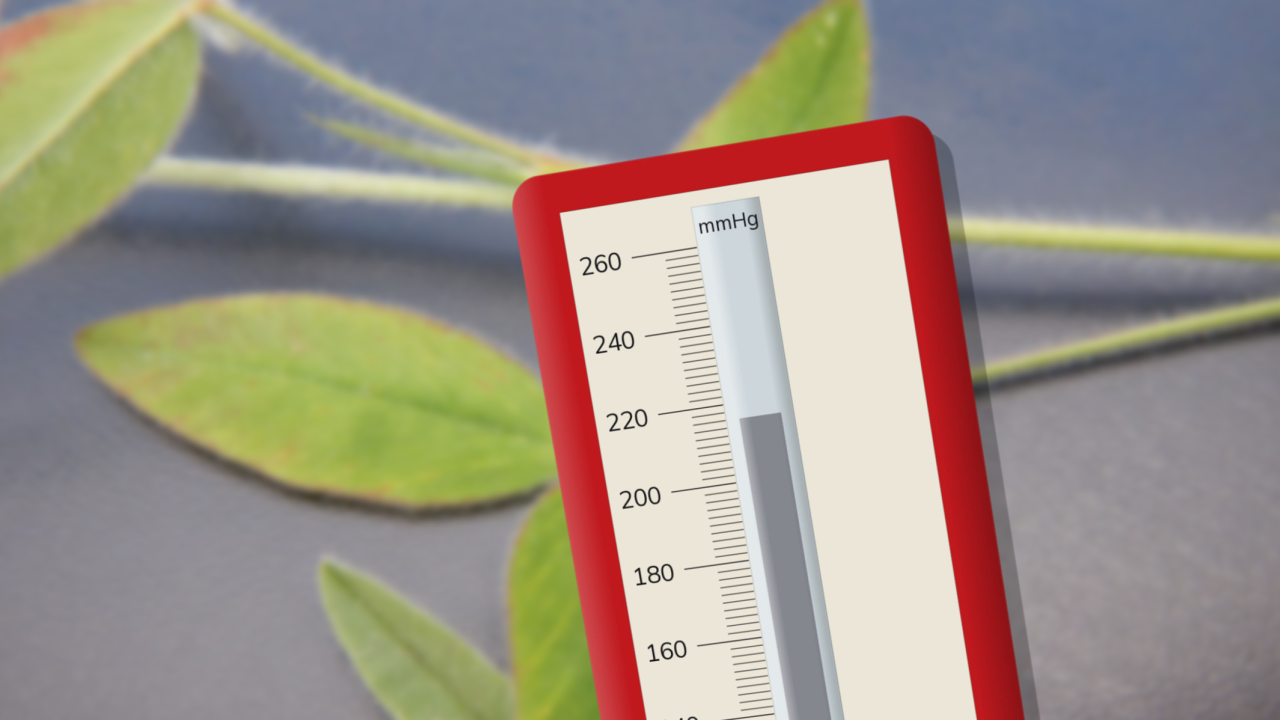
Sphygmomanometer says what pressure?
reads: 216 mmHg
